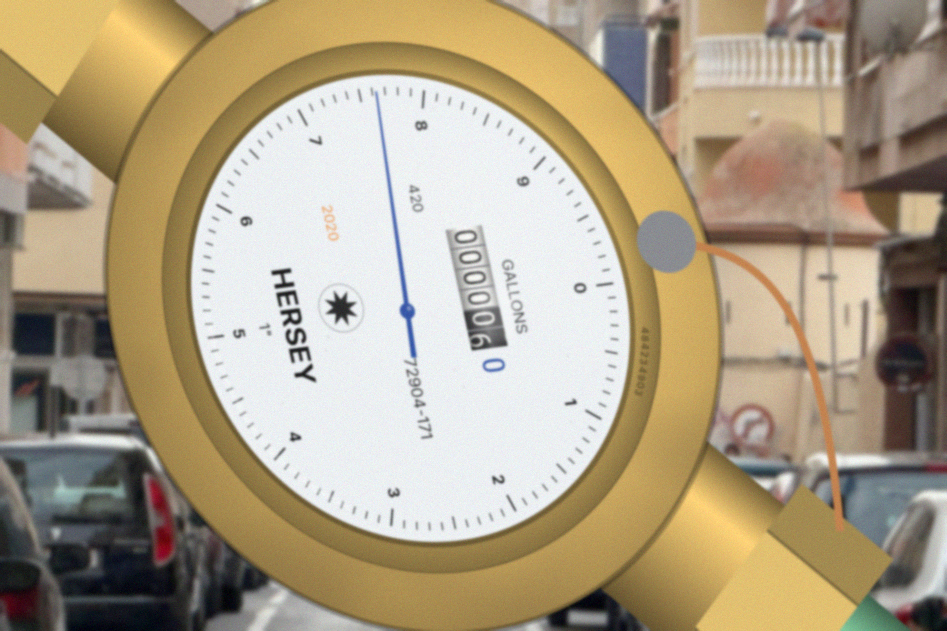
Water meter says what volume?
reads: 57.6 gal
